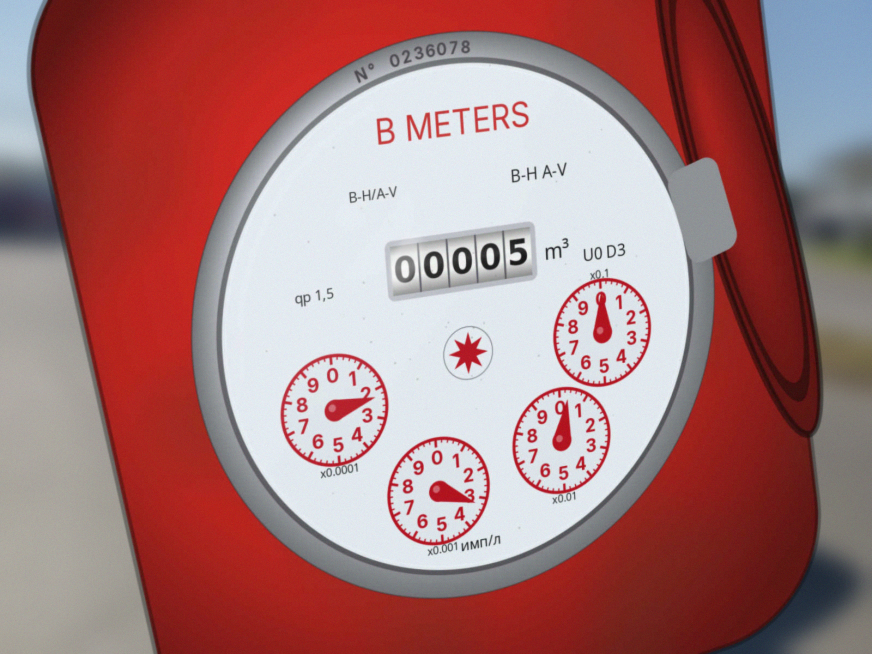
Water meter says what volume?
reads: 5.0032 m³
